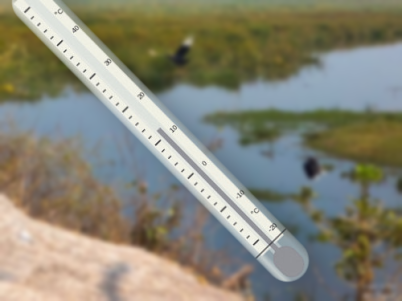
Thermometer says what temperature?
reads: 12 °C
